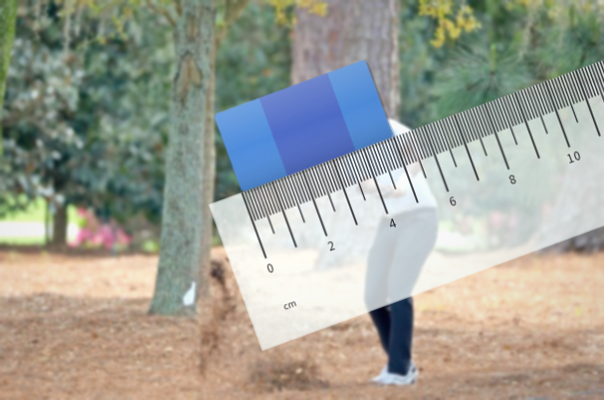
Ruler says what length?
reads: 5 cm
